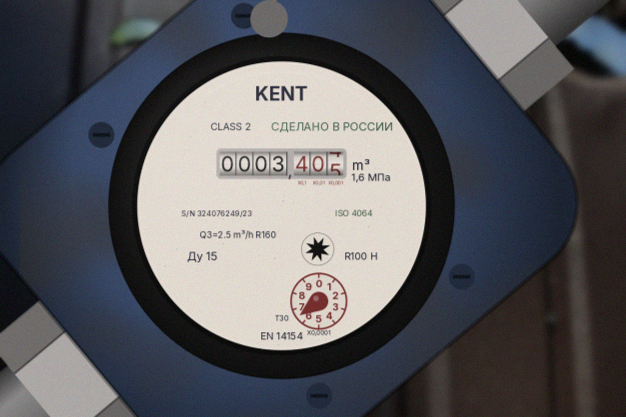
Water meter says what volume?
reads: 3.4046 m³
